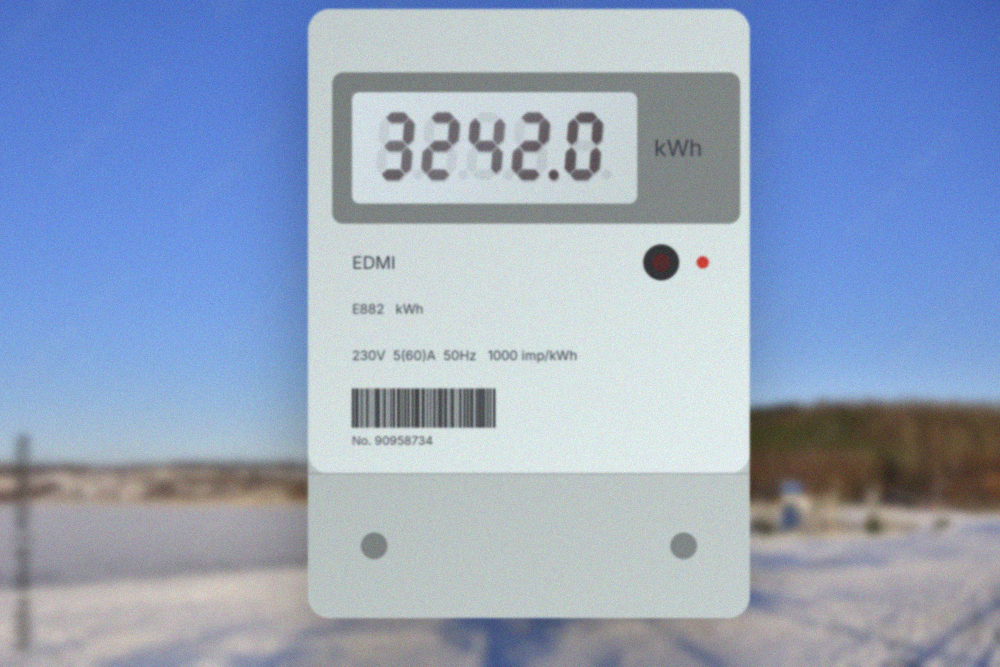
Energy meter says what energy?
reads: 3242.0 kWh
